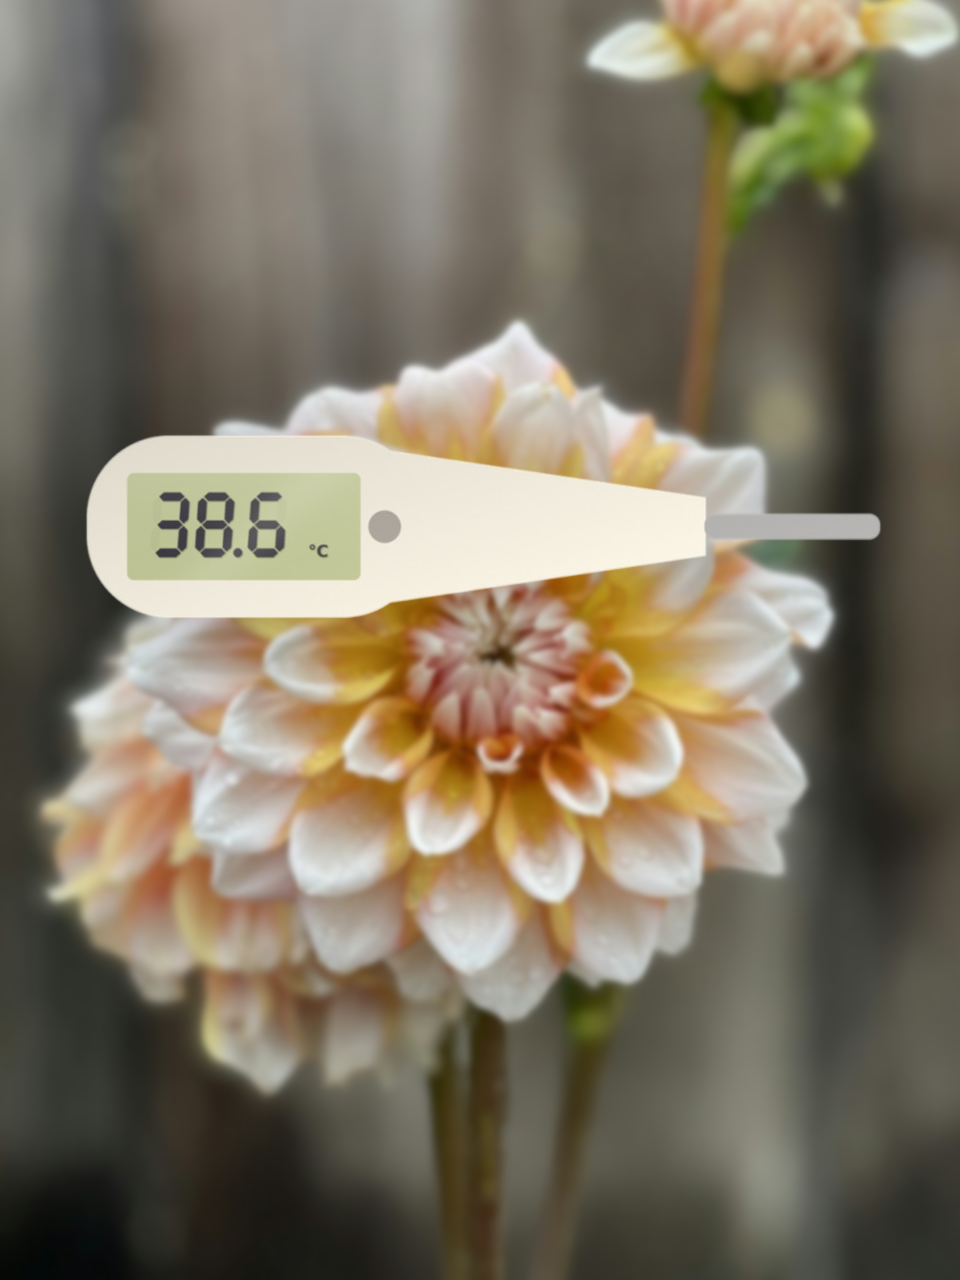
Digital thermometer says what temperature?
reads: 38.6 °C
